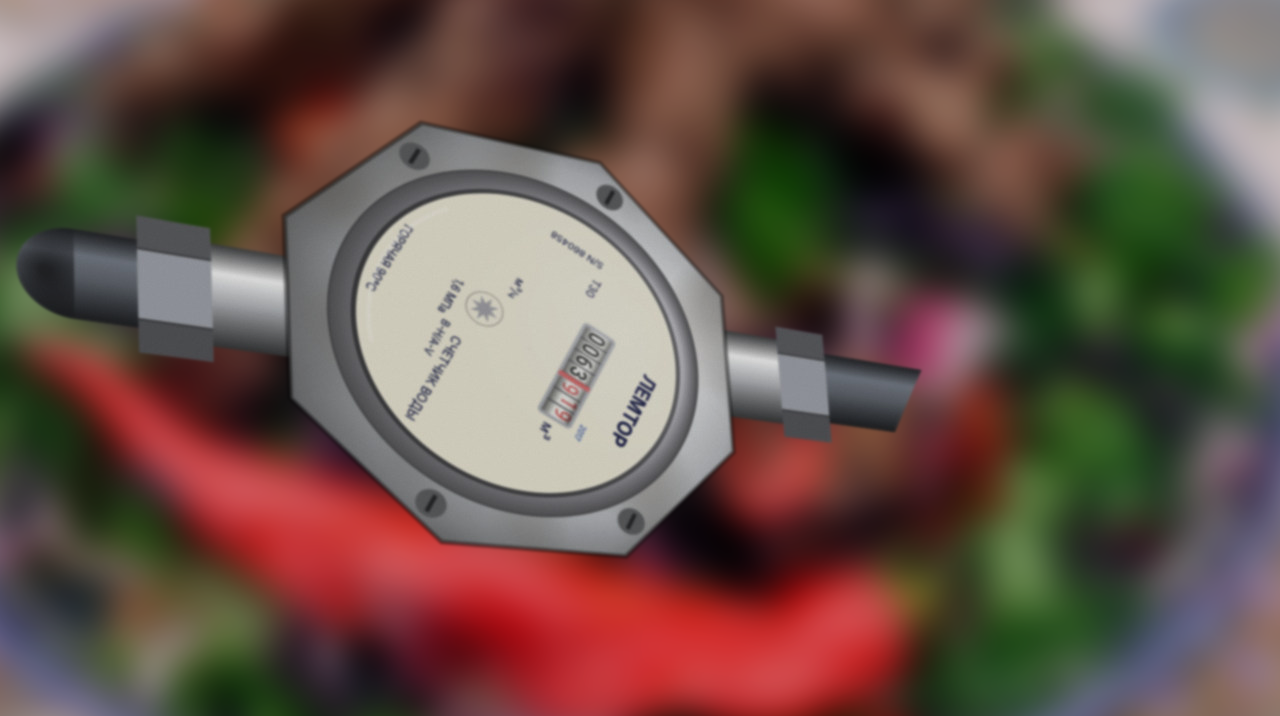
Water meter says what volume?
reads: 63.919 m³
